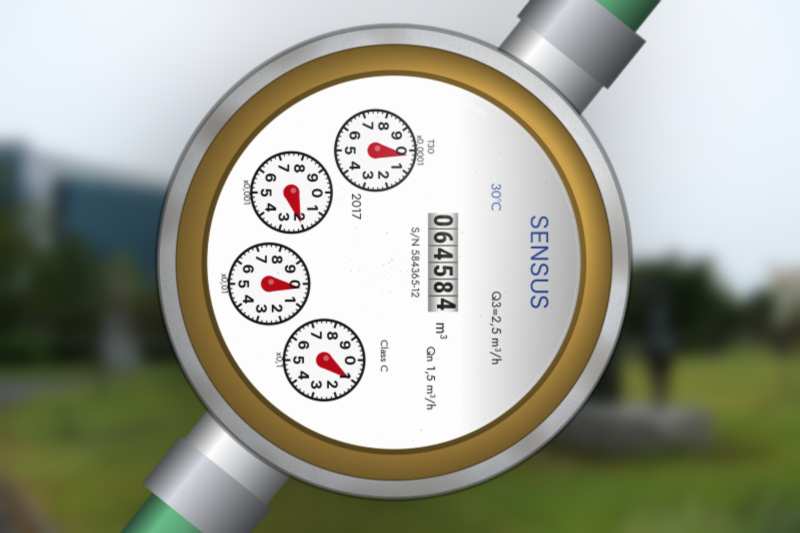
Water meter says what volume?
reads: 64584.1020 m³
